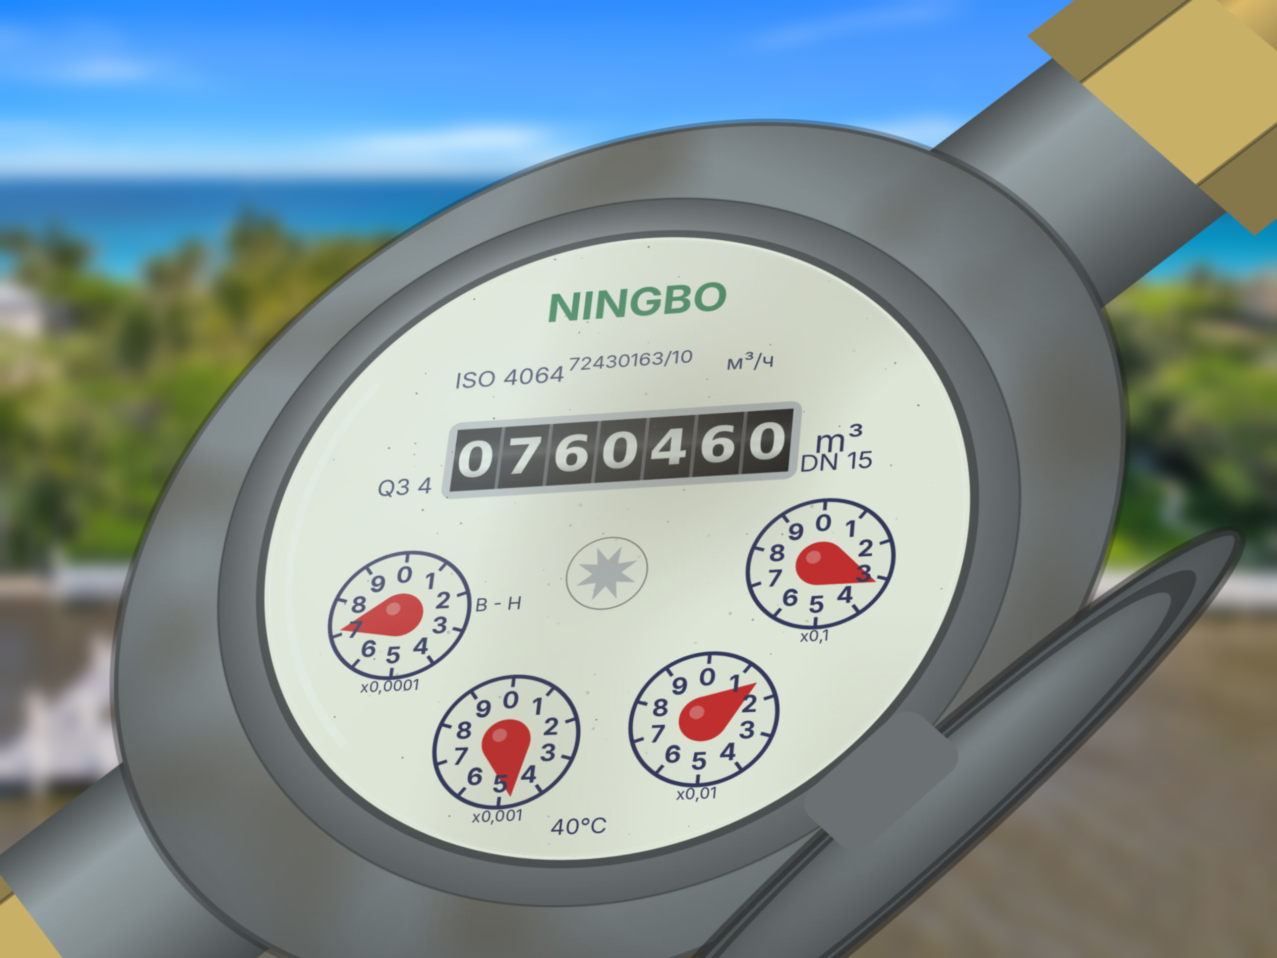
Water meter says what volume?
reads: 760460.3147 m³
